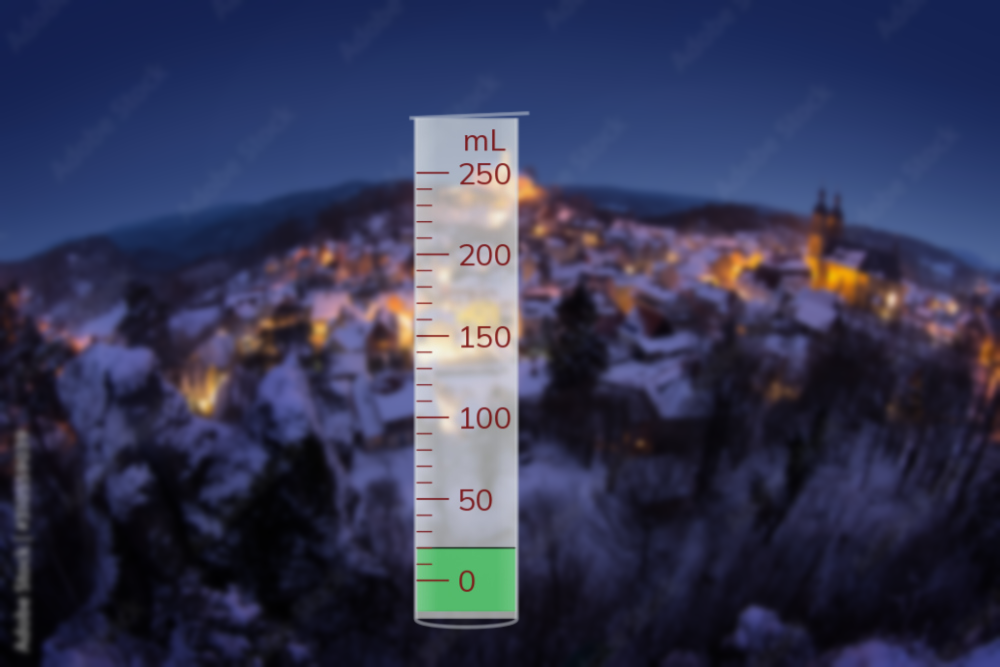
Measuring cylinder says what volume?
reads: 20 mL
